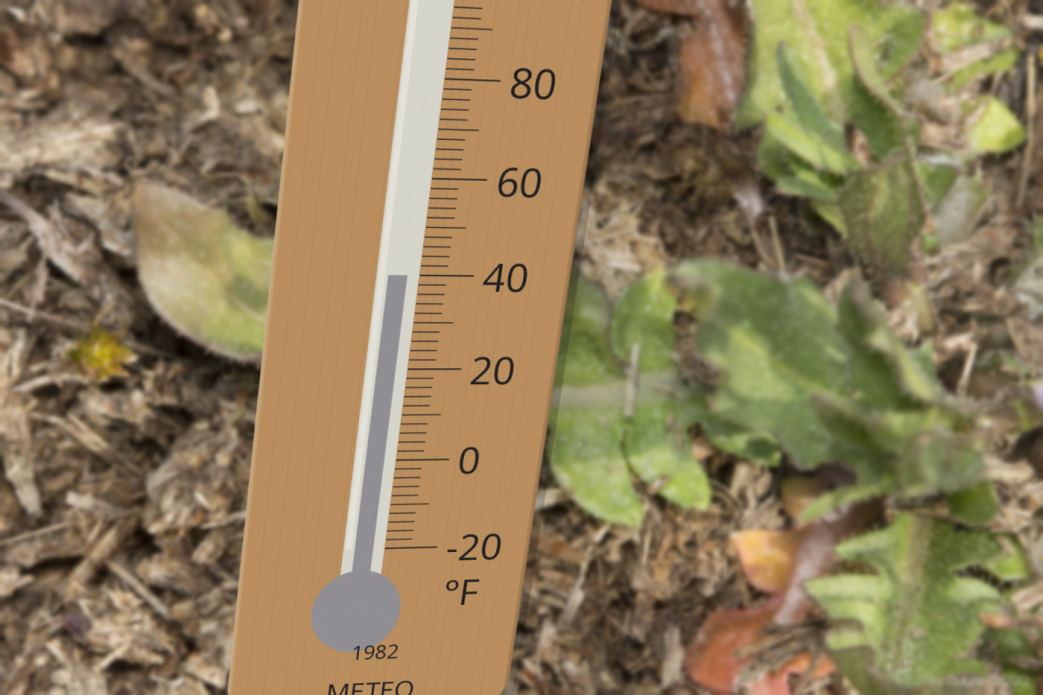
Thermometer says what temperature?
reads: 40 °F
